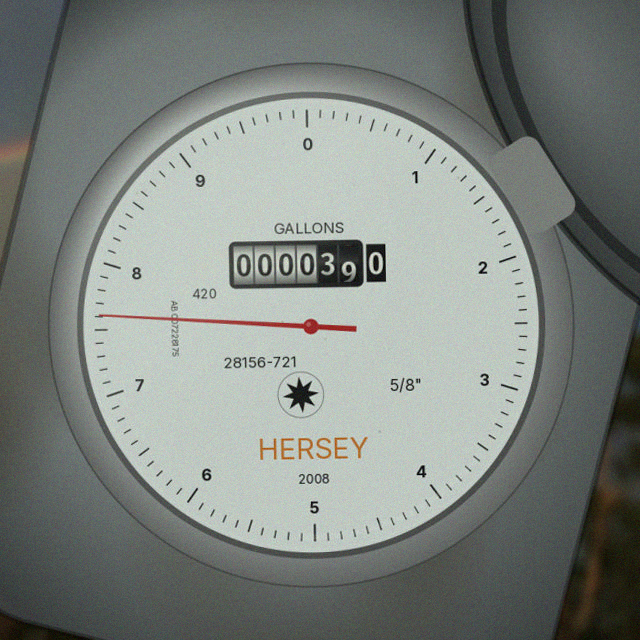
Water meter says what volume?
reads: 387.6 gal
